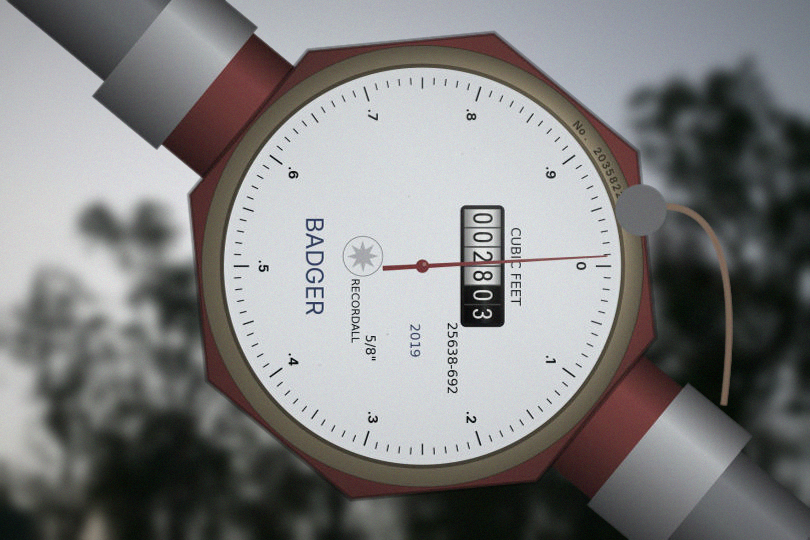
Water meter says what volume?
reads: 2802.99 ft³
